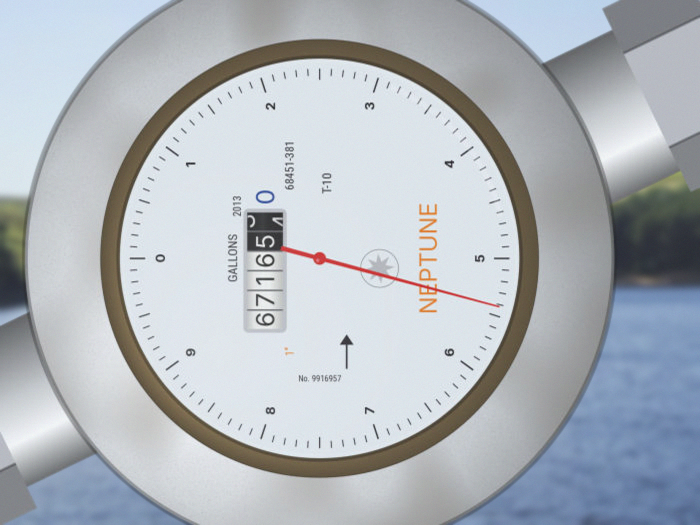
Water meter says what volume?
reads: 6716535.4 gal
